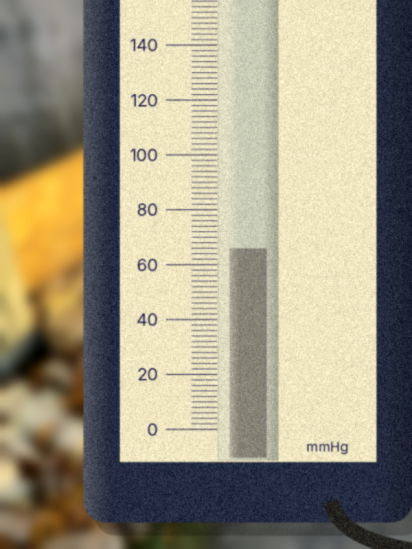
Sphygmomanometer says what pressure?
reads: 66 mmHg
